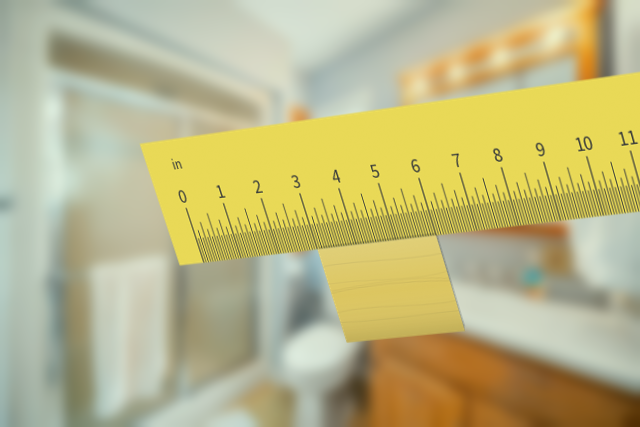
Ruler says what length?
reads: 3 in
